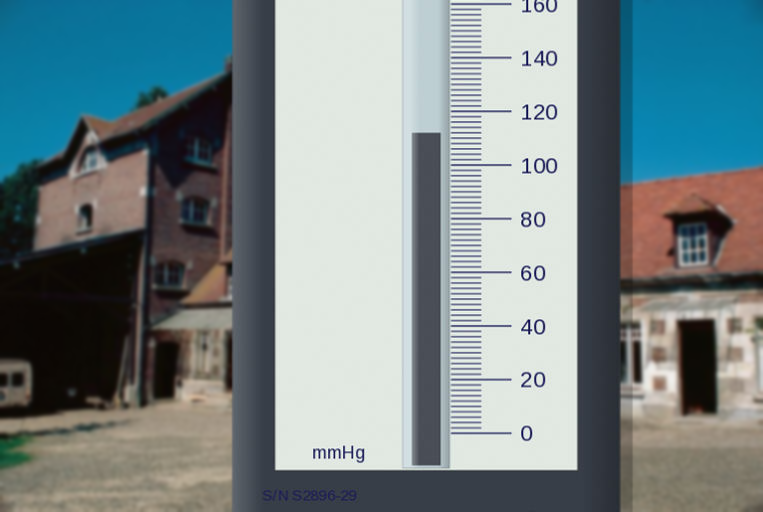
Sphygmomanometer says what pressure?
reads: 112 mmHg
